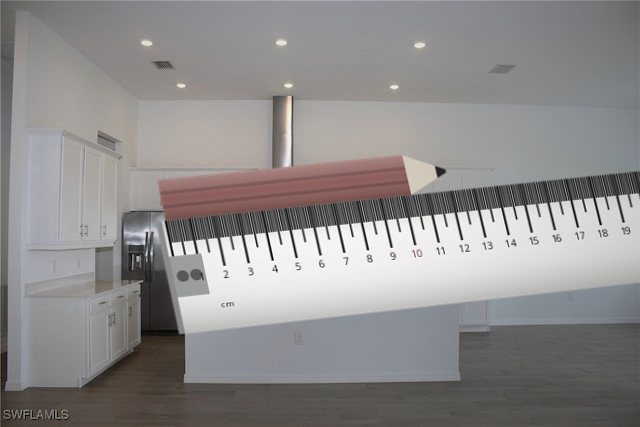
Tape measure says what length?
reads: 12 cm
